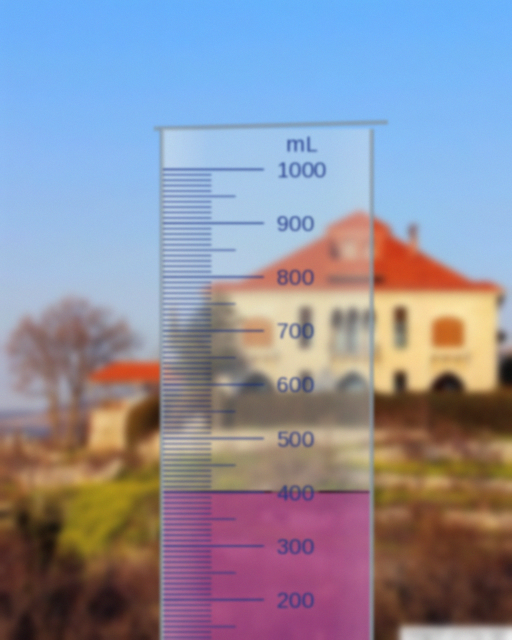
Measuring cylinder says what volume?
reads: 400 mL
